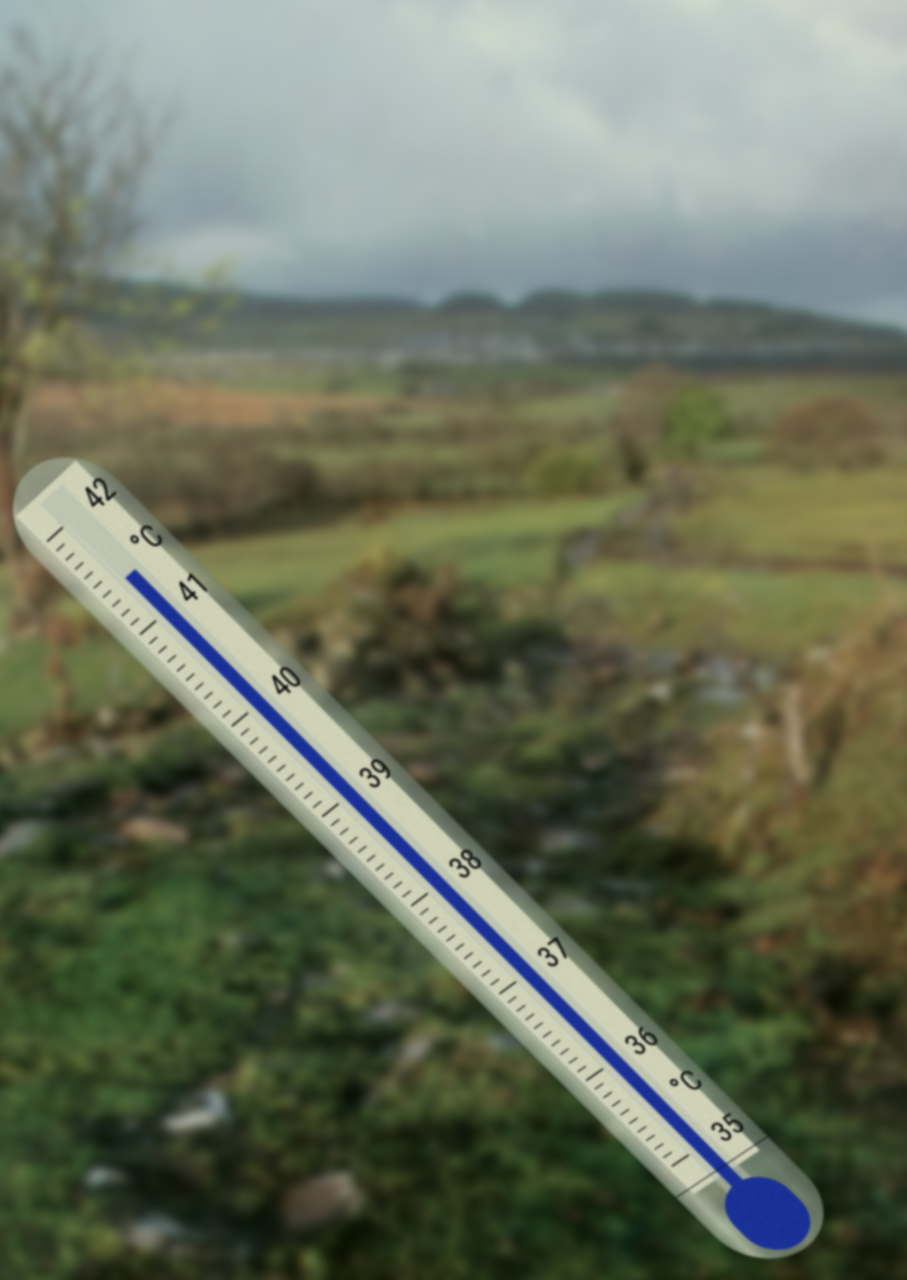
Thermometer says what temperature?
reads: 41.4 °C
